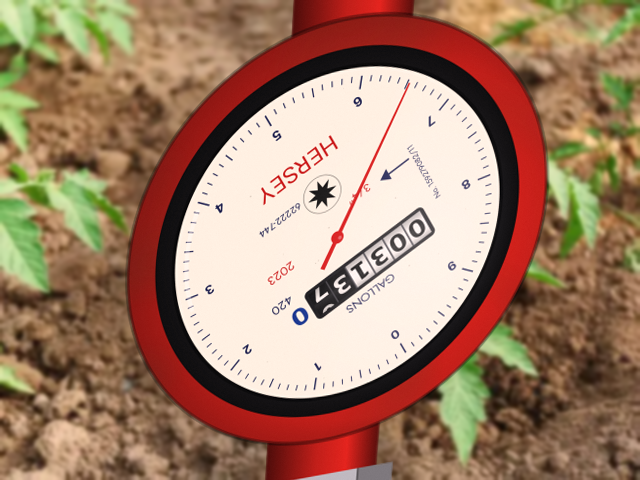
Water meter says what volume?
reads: 31366.5 gal
